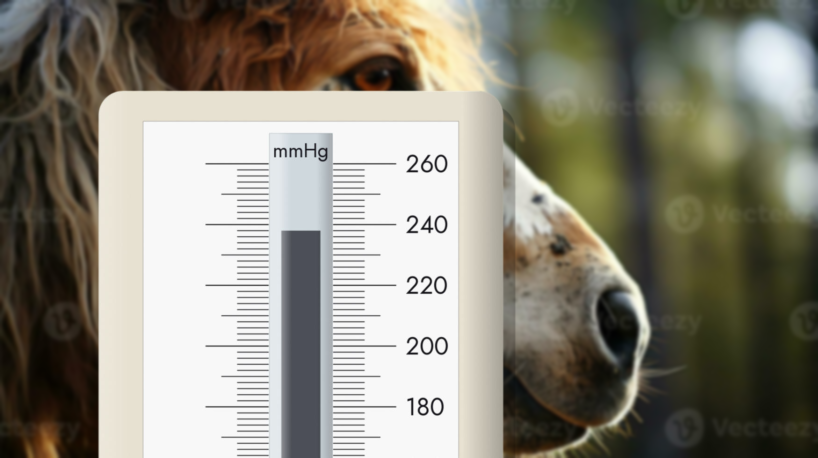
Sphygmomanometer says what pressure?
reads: 238 mmHg
